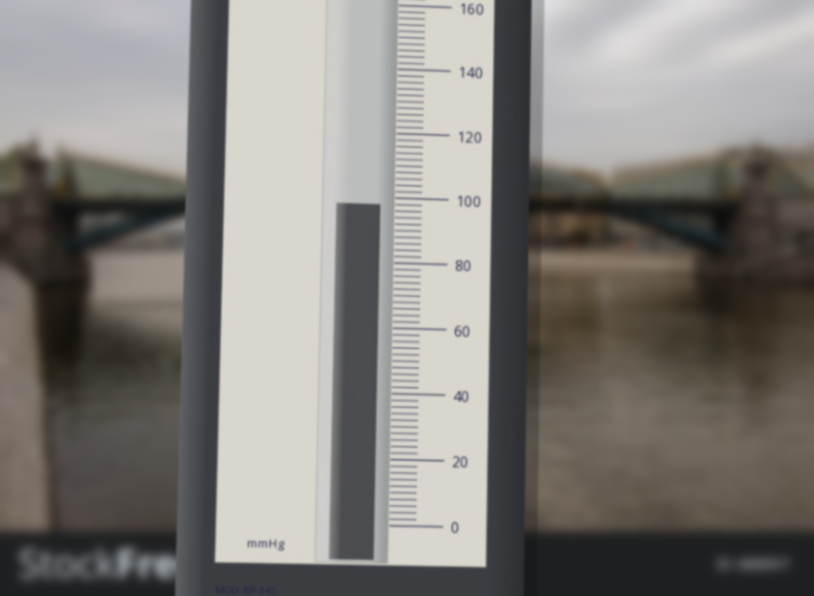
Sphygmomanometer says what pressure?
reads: 98 mmHg
